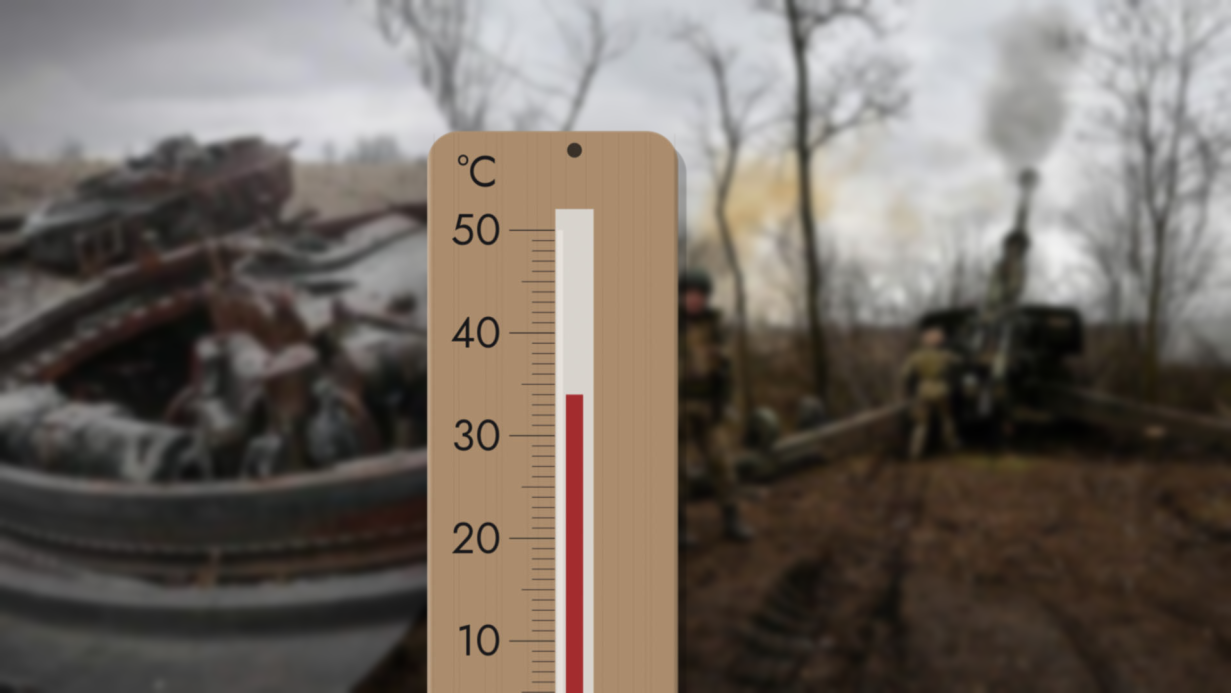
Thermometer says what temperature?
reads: 34 °C
